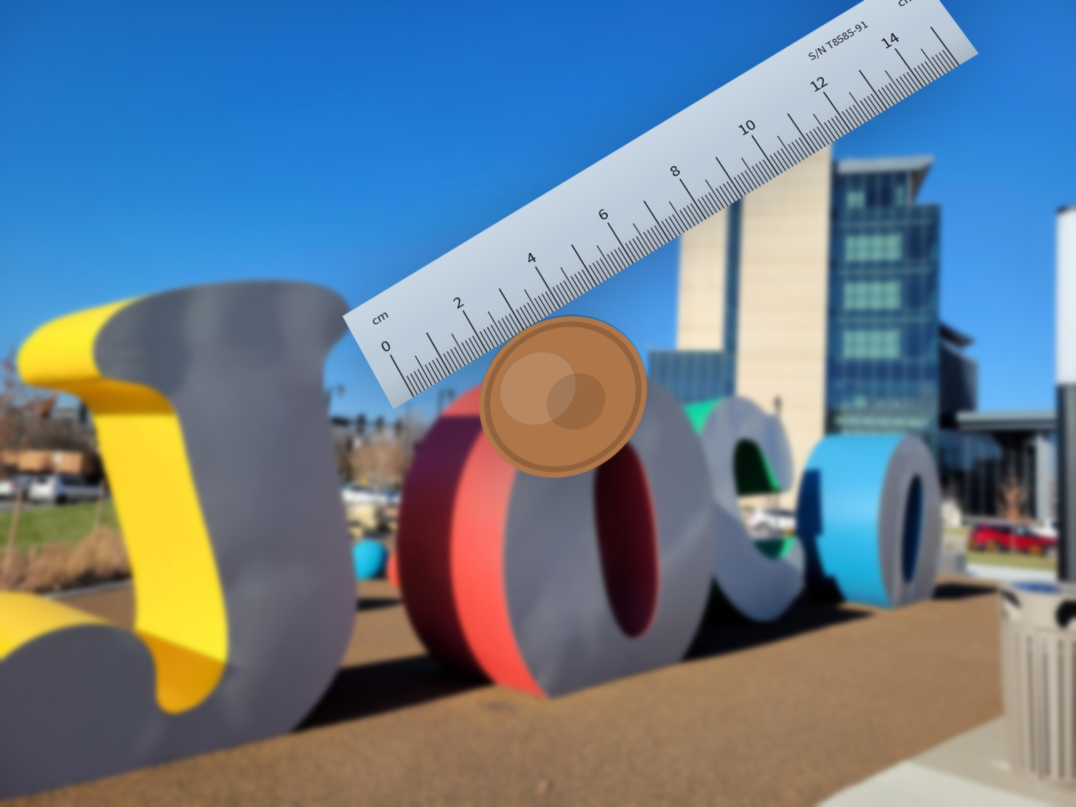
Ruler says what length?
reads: 4 cm
